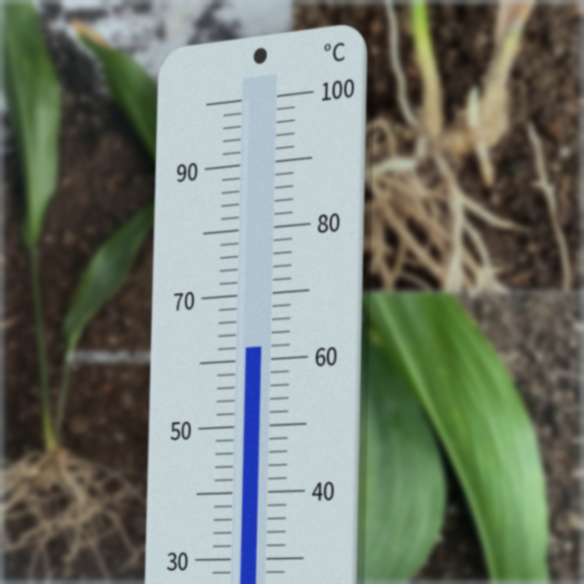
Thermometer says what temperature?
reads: 62 °C
